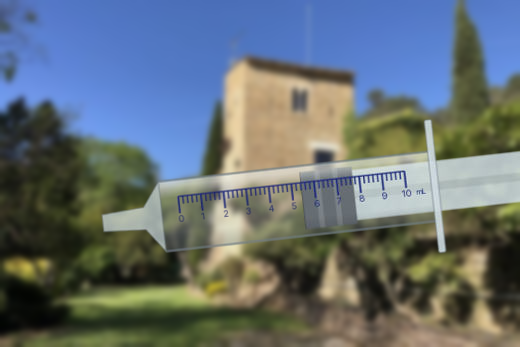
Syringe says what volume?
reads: 5.4 mL
